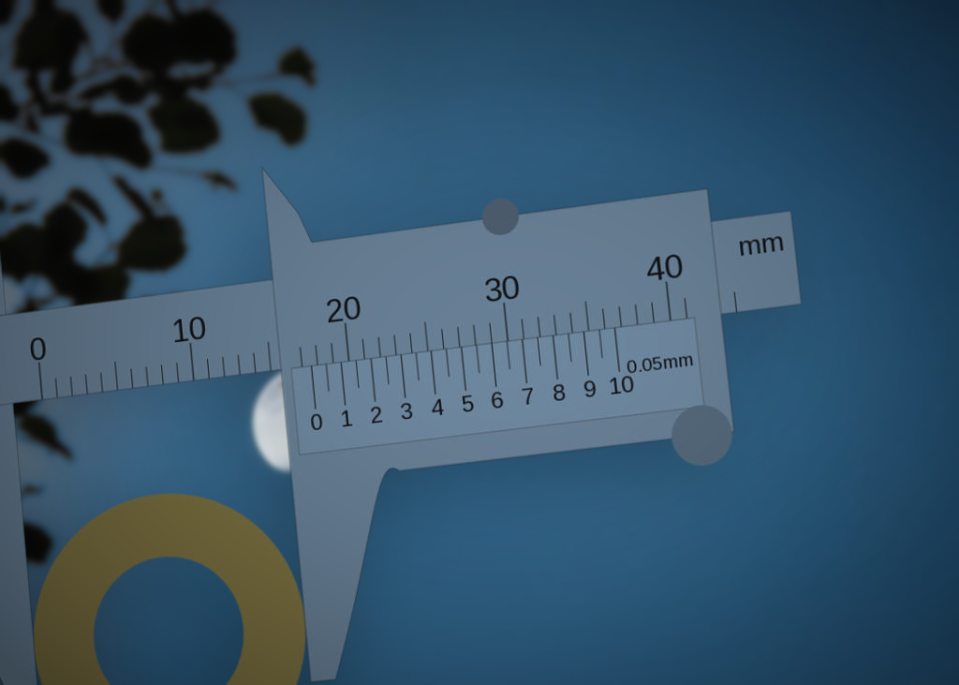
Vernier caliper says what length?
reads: 17.6 mm
